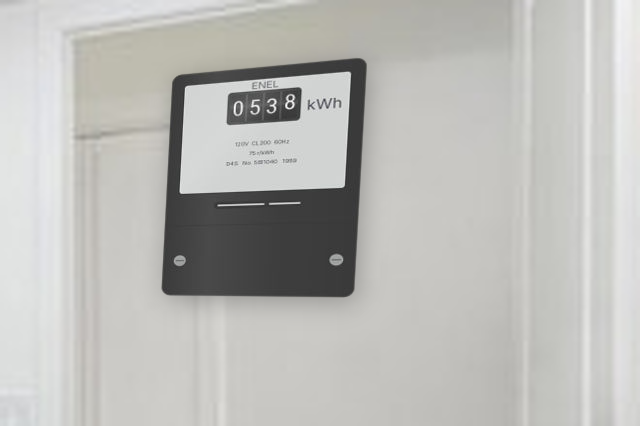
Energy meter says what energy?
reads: 538 kWh
